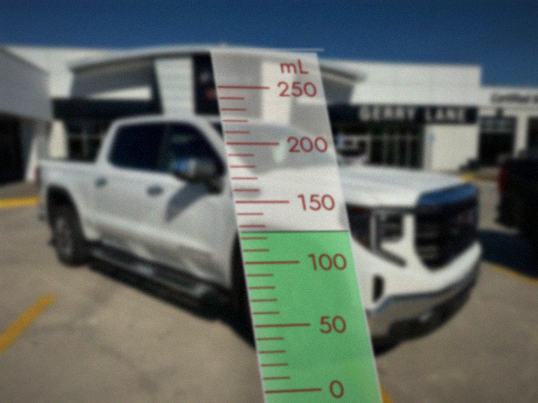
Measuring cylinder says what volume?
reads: 125 mL
